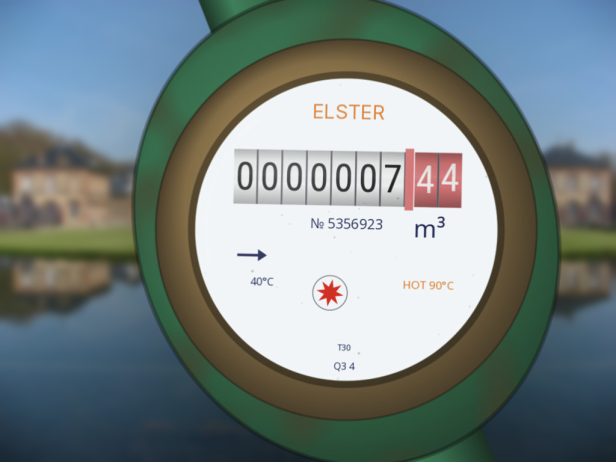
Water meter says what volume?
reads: 7.44 m³
